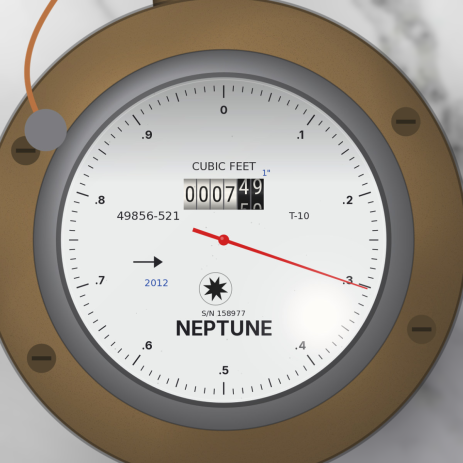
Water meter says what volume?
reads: 749.30 ft³
